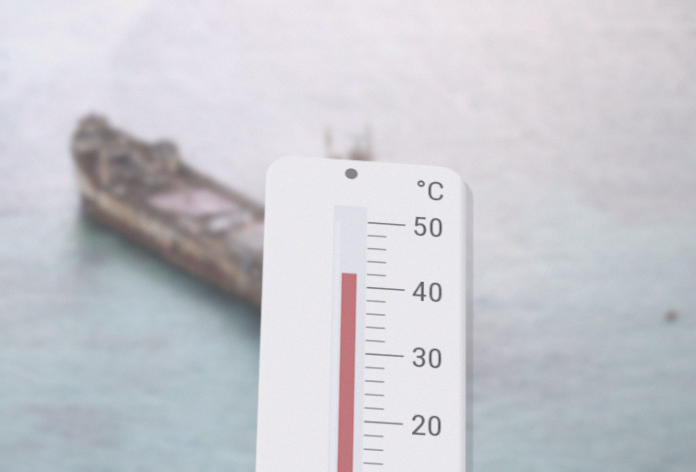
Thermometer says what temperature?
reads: 42 °C
